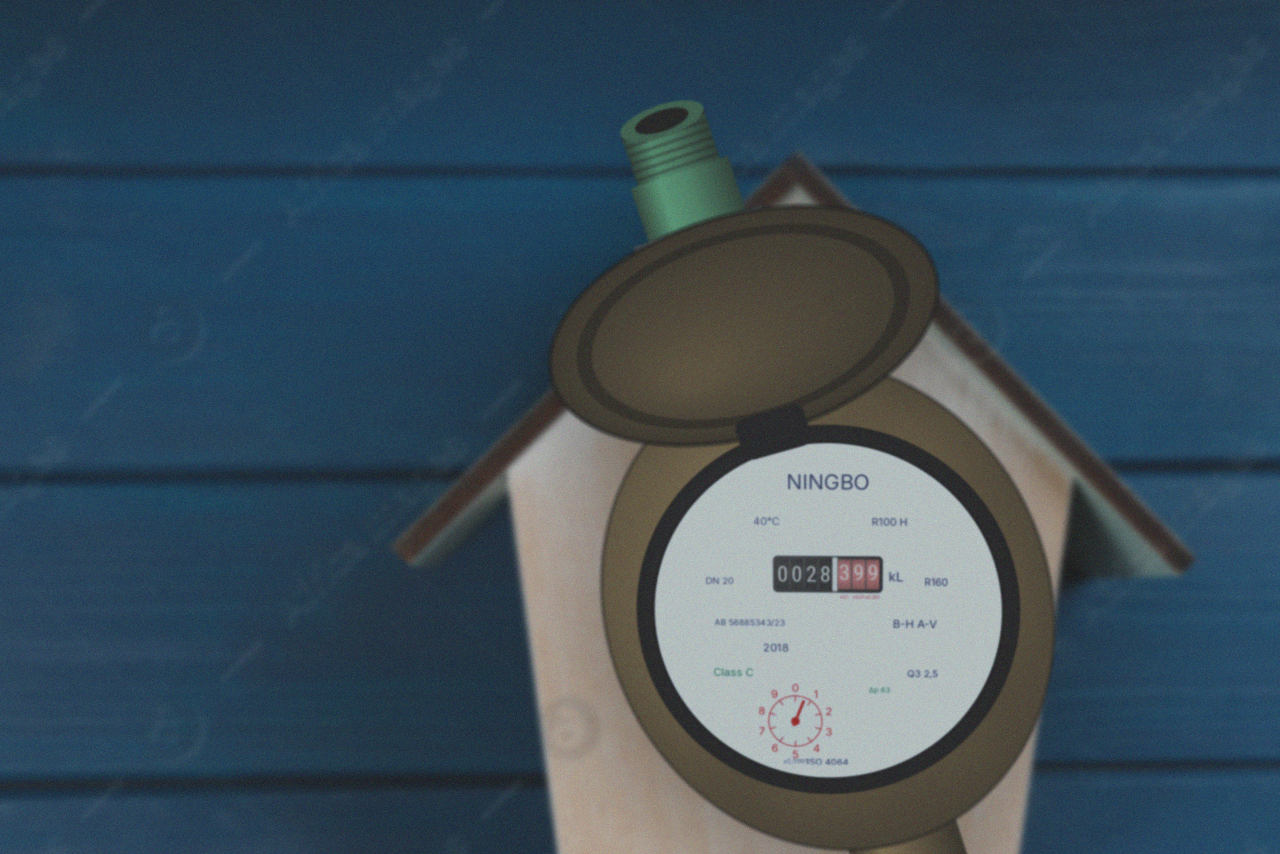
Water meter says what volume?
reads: 28.3990 kL
